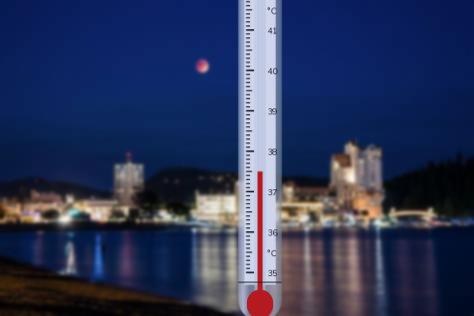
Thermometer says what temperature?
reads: 37.5 °C
